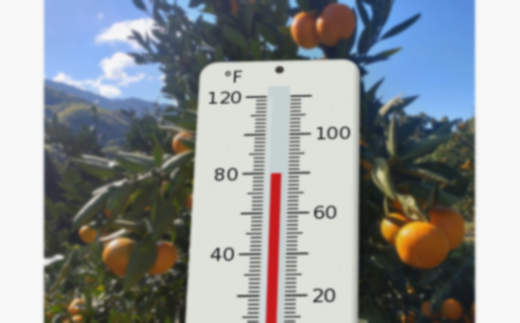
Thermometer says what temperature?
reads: 80 °F
